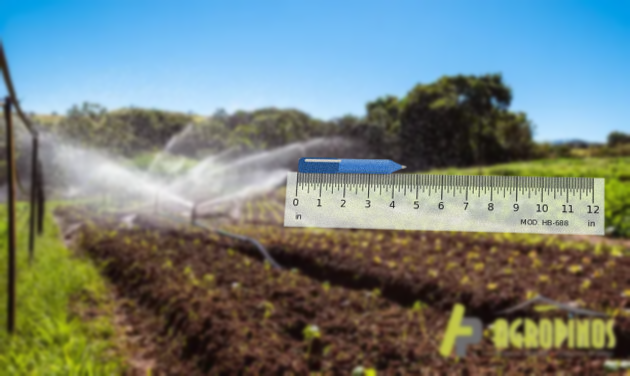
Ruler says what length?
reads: 4.5 in
